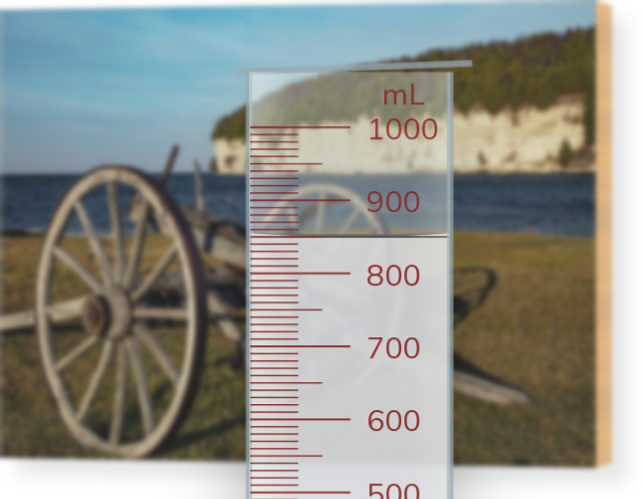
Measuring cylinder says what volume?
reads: 850 mL
